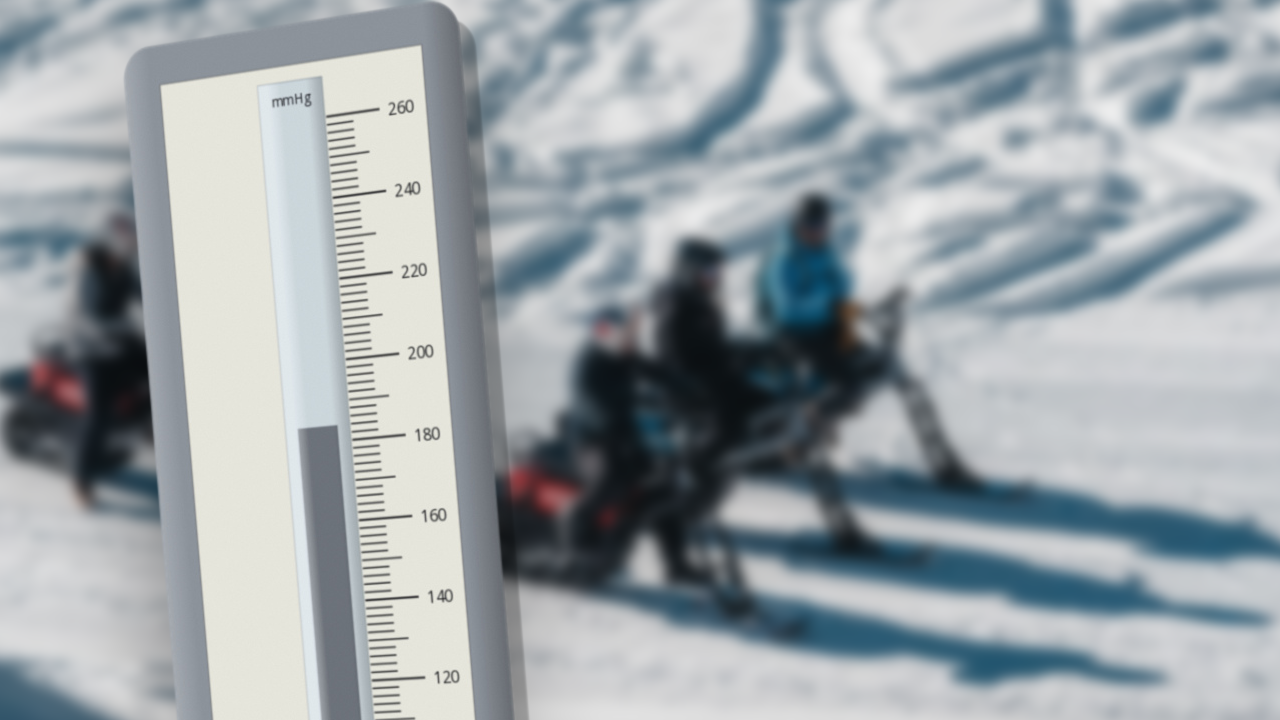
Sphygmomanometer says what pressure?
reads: 184 mmHg
